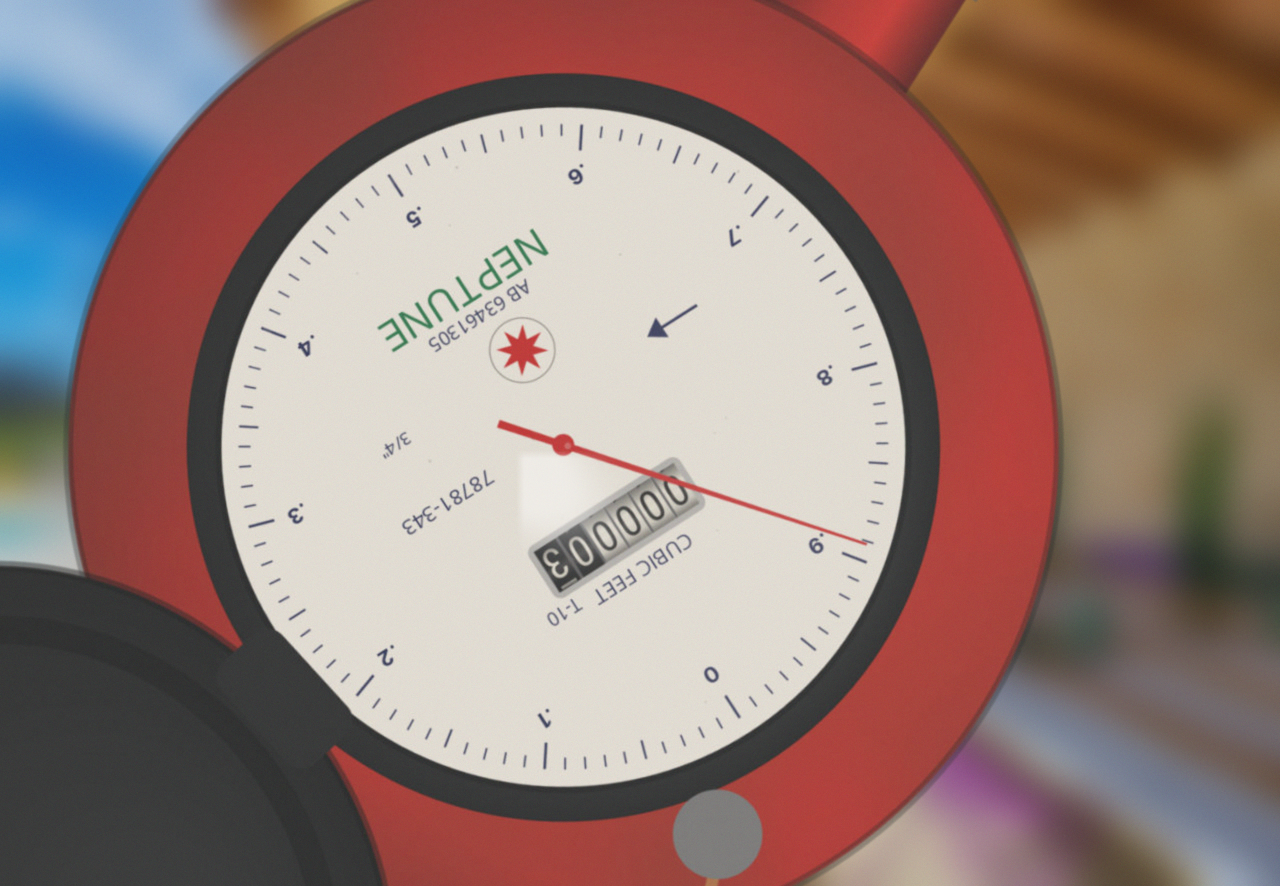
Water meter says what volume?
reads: 2.89 ft³
